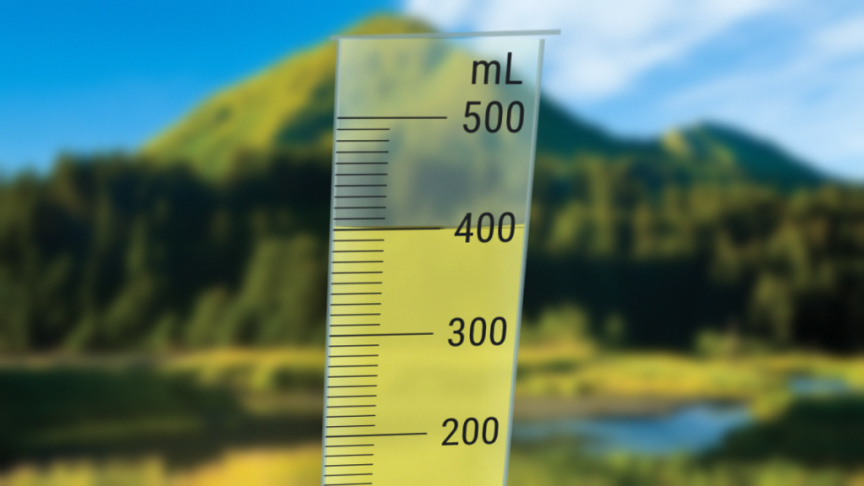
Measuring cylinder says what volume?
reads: 400 mL
